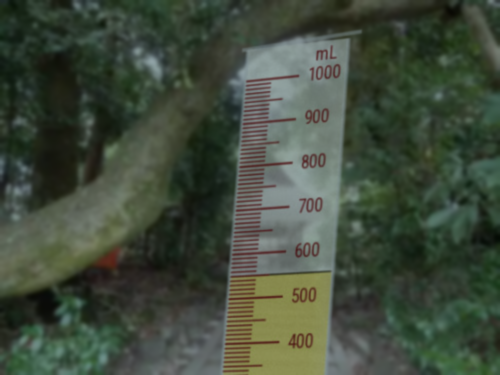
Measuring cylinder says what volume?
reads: 550 mL
